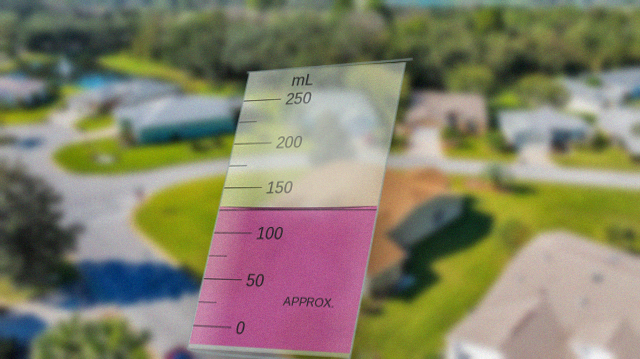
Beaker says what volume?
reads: 125 mL
